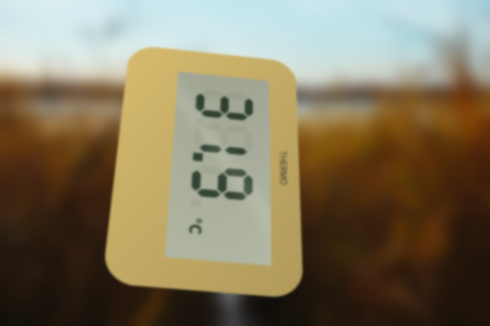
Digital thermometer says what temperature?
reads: 31.9 °C
